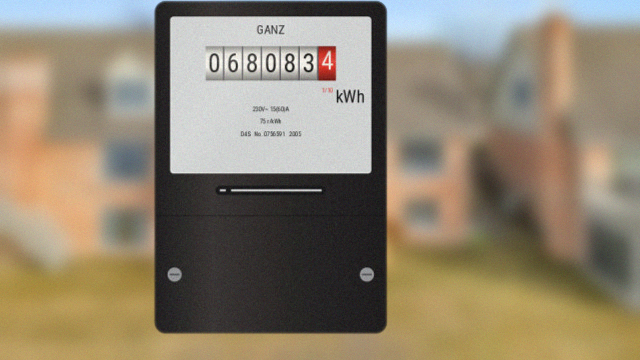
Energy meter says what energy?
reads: 68083.4 kWh
